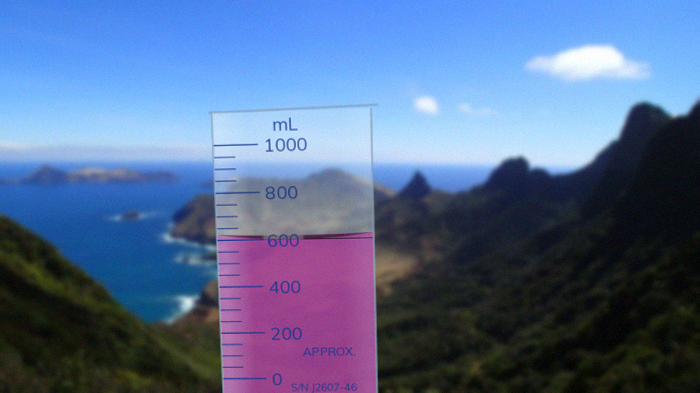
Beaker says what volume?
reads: 600 mL
